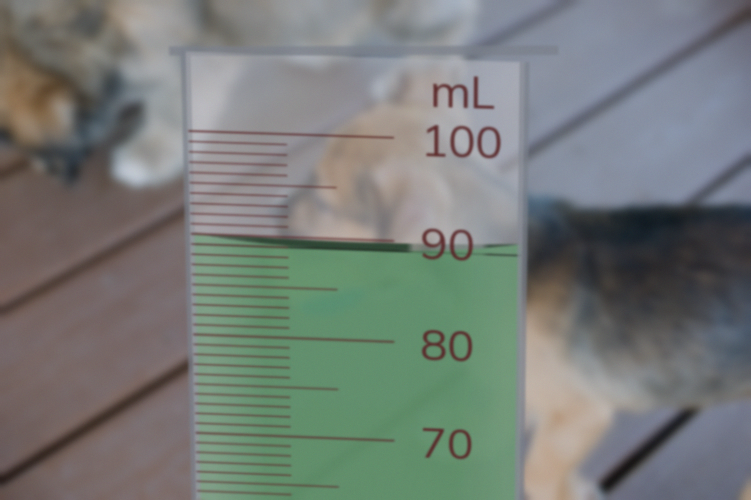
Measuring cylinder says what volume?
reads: 89 mL
